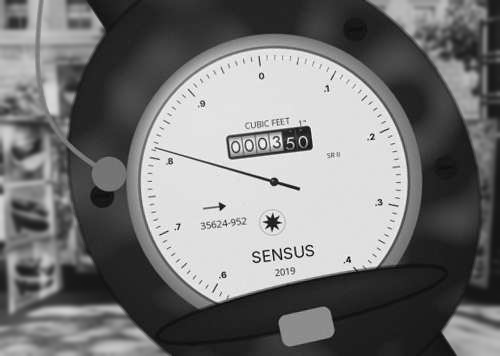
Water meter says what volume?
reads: 349.81 ft³
